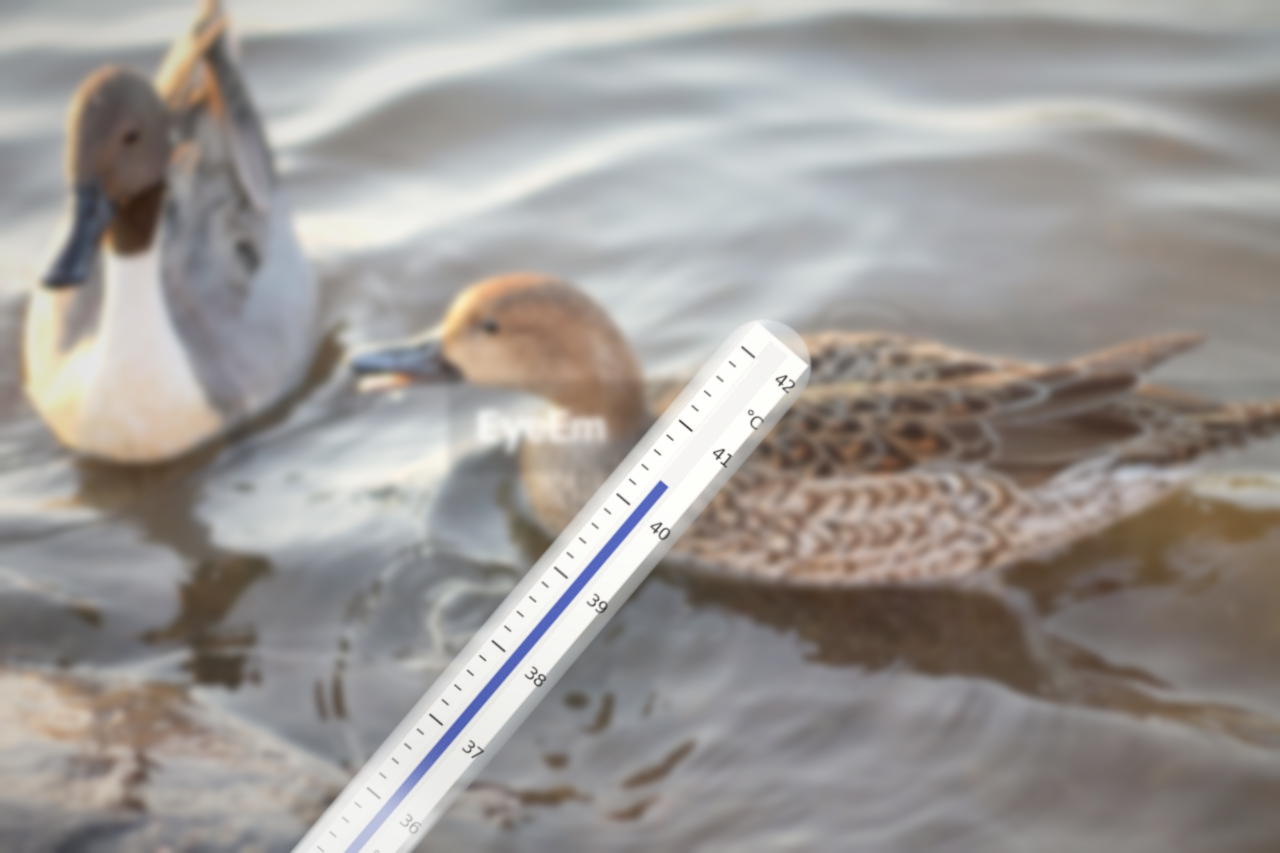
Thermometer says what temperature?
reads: 40.4 °C
